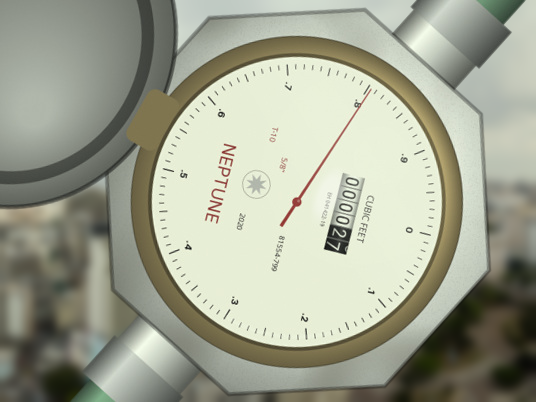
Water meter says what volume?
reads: 26.80 ft³
